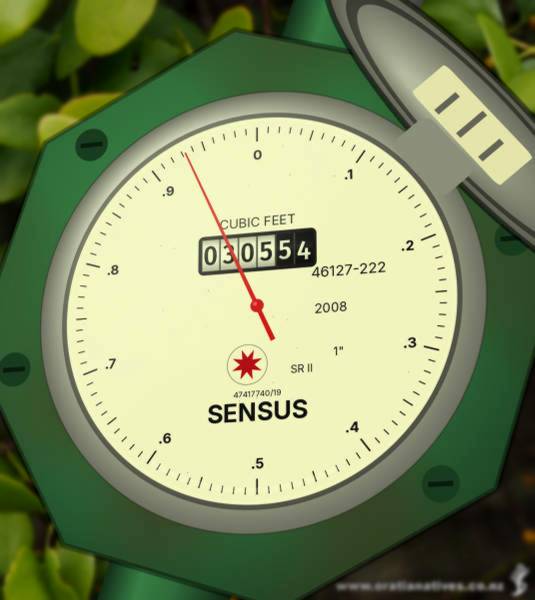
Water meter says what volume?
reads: 30553.93 ft³
